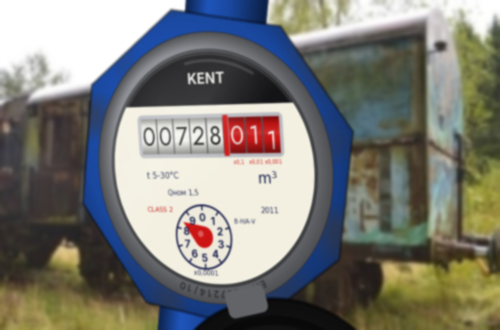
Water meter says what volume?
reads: 728.0108 m³
